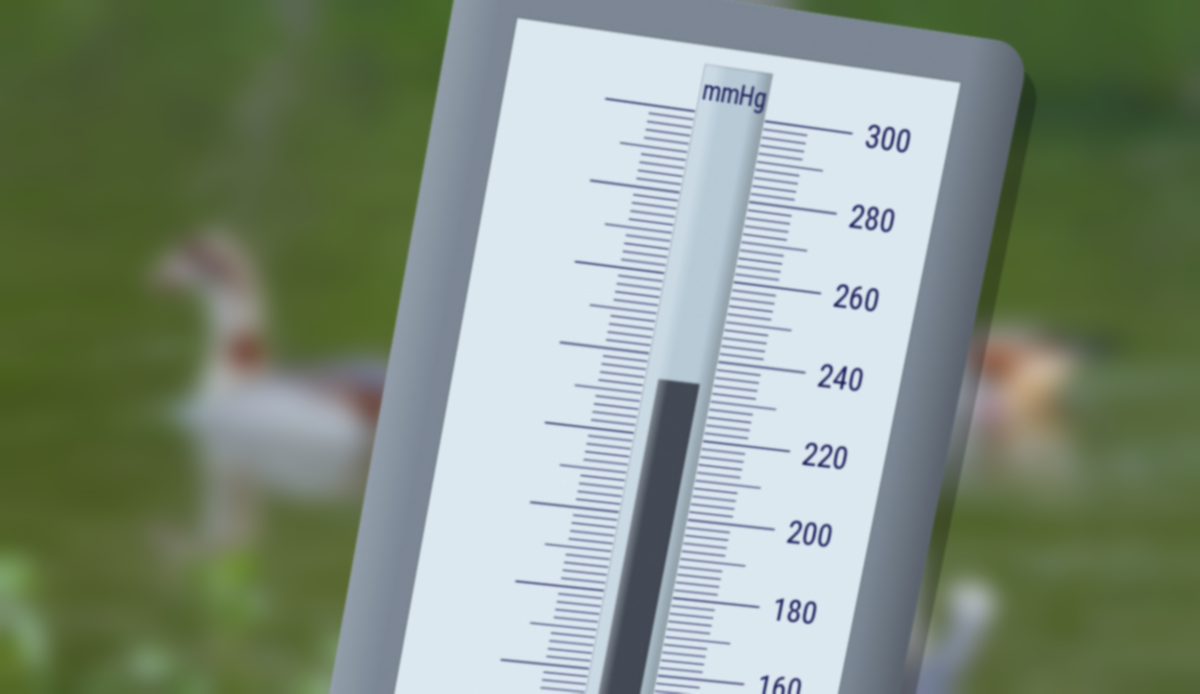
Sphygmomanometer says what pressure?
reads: 234 mmHg
